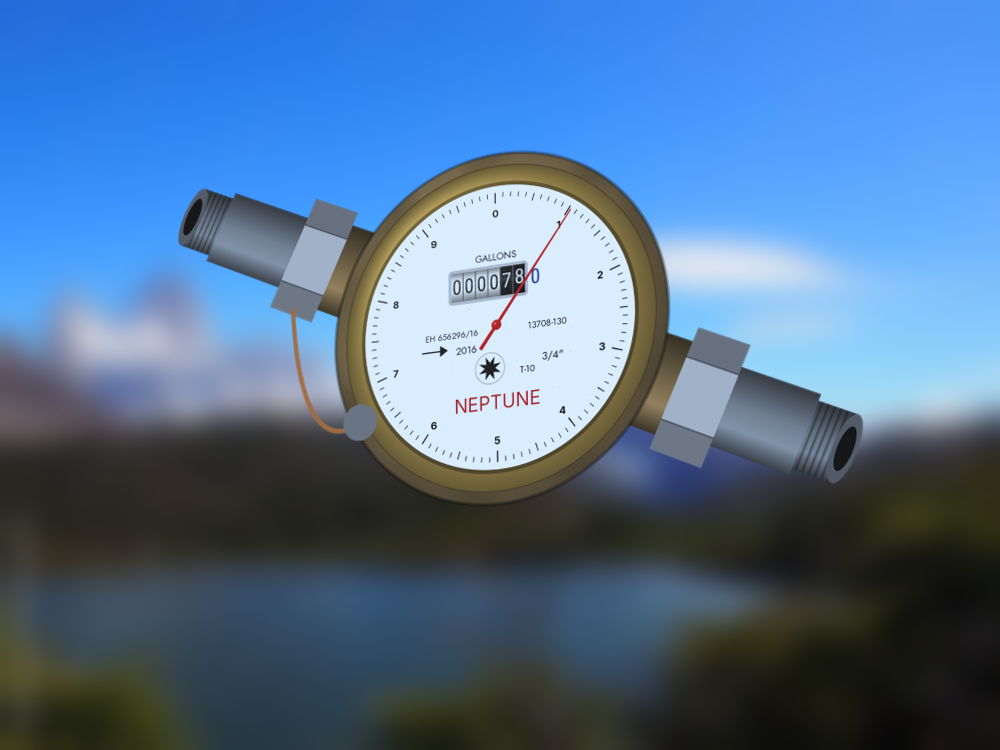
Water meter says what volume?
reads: 781.0 gal
